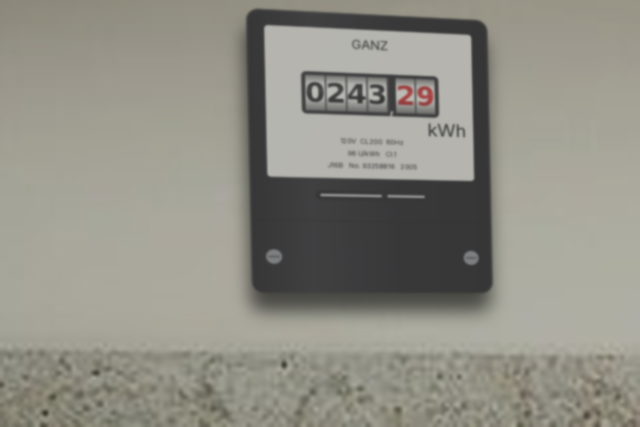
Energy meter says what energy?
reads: 243.29 kWh
